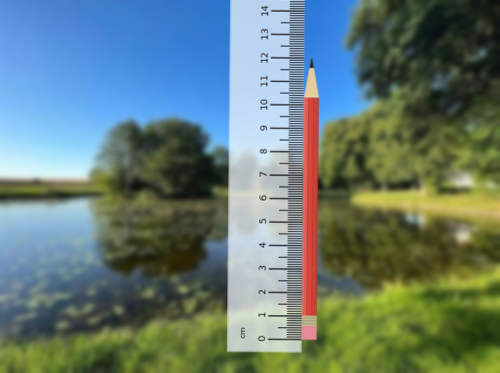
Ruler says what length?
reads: 12 cm
